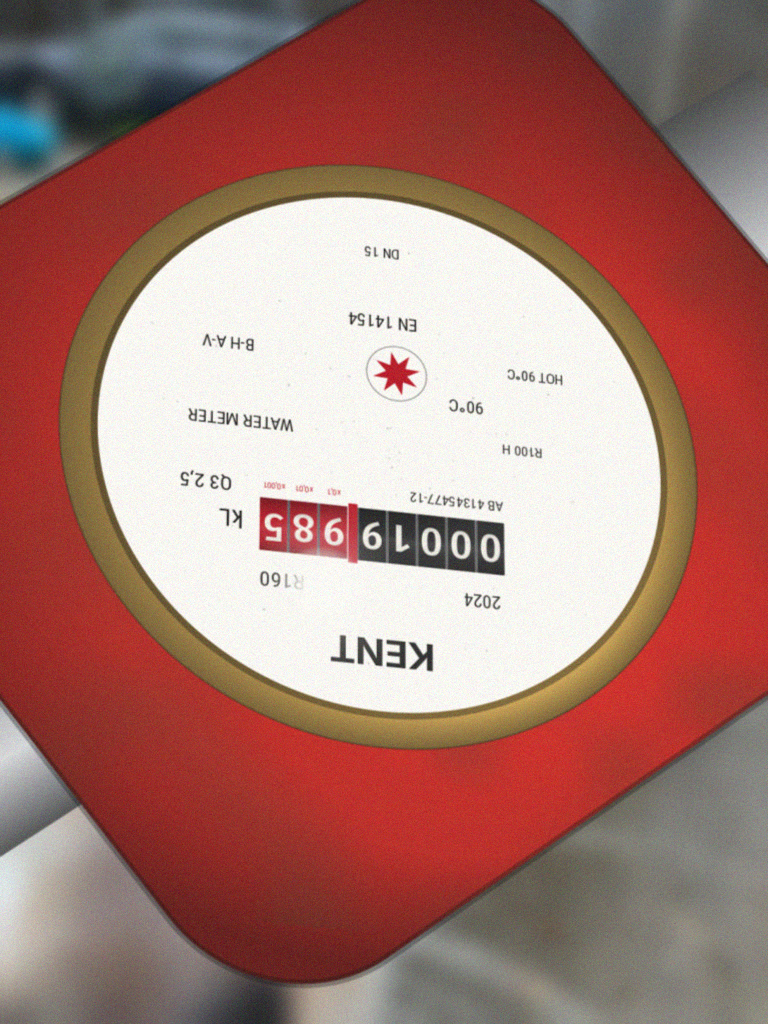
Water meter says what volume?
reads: 19.985 kL
